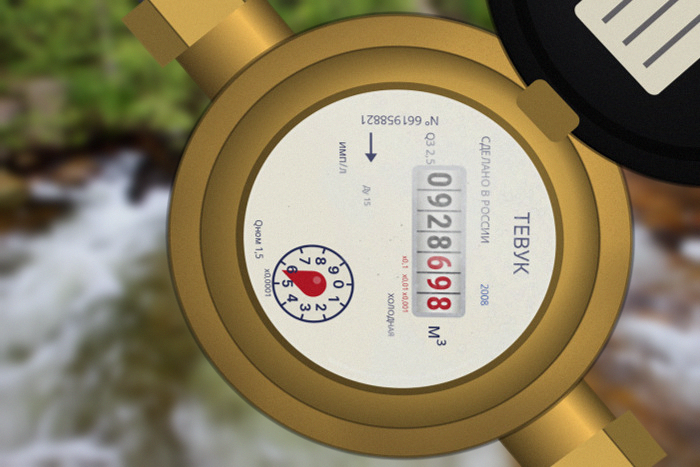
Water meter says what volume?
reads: 928.6985 m³
